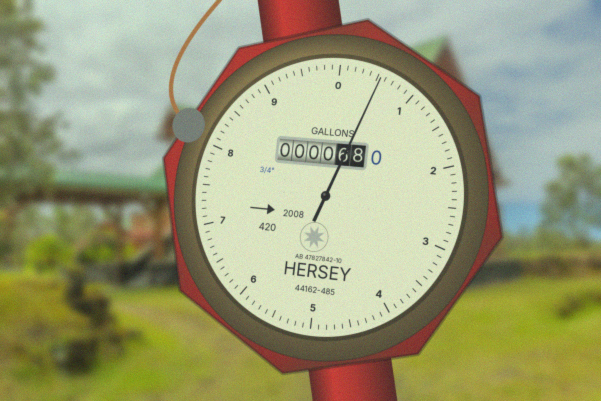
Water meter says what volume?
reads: 680.5 gal
